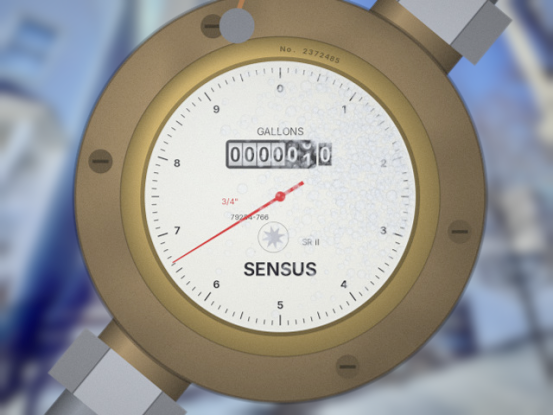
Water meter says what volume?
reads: 6.6 gal
